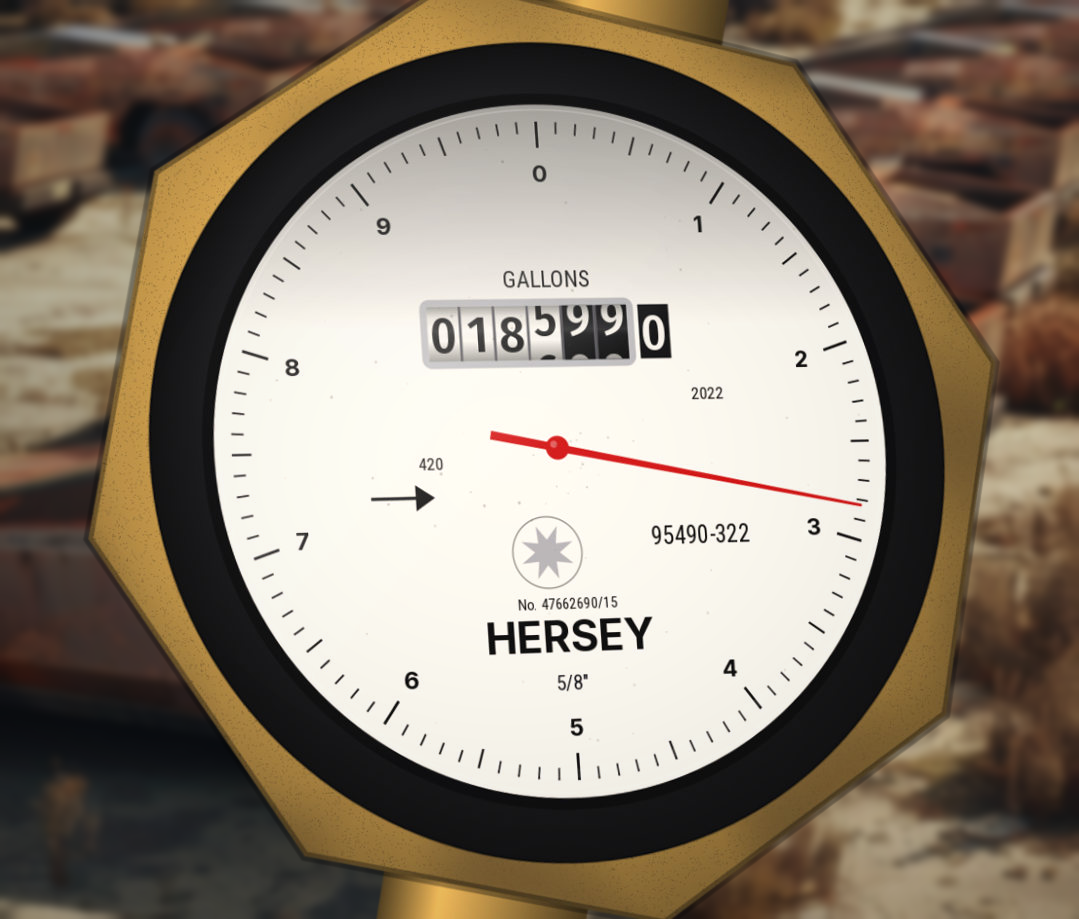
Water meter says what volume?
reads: 185992.8 gal
